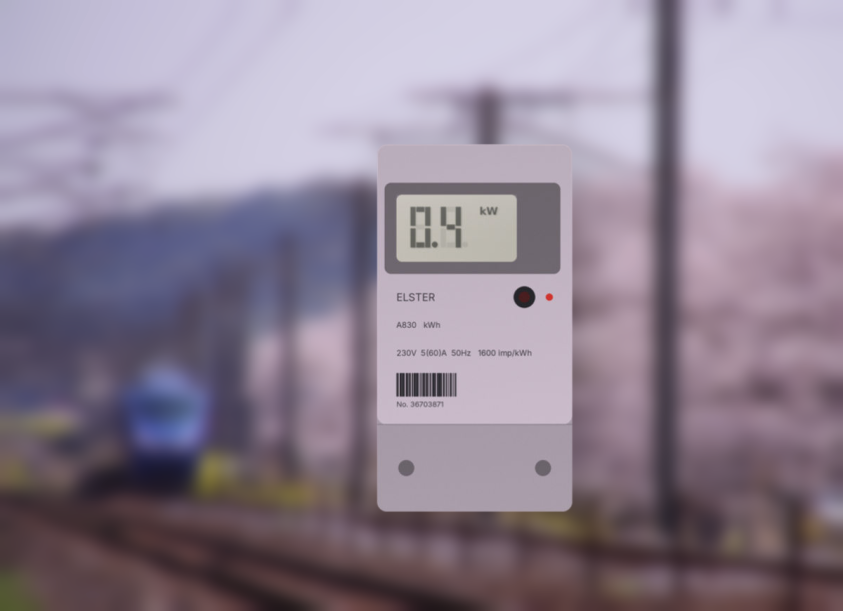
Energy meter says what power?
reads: 0.4 kW
